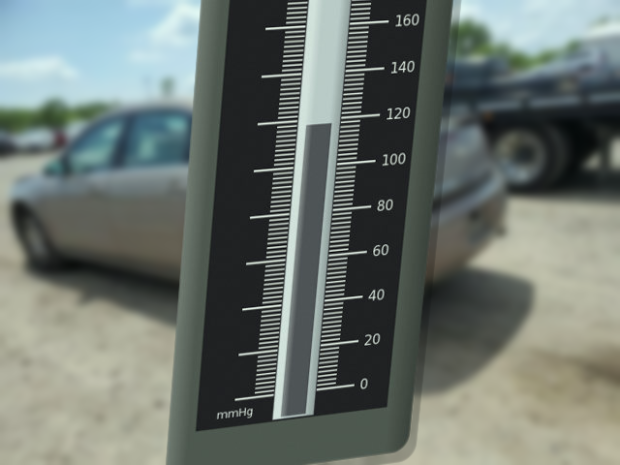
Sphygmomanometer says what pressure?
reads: 118 mmHg
